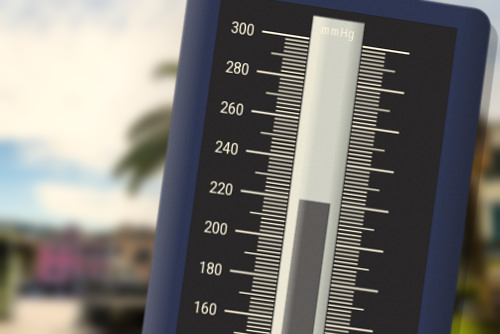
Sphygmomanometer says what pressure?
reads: 220 mmHg
